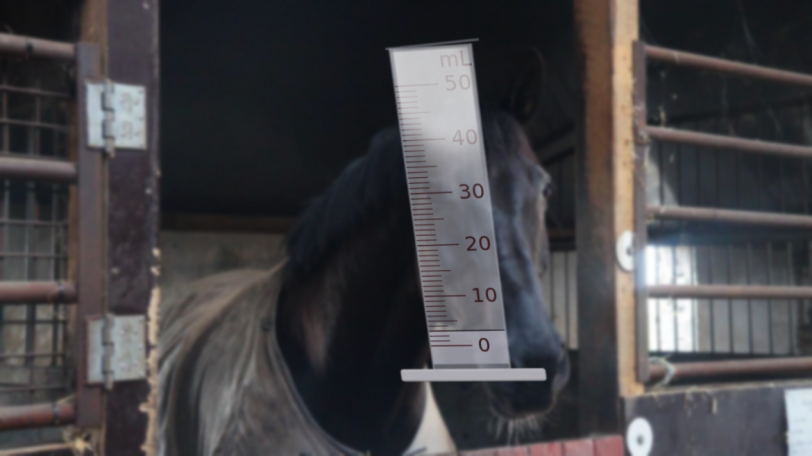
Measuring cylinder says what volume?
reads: 3 mL
